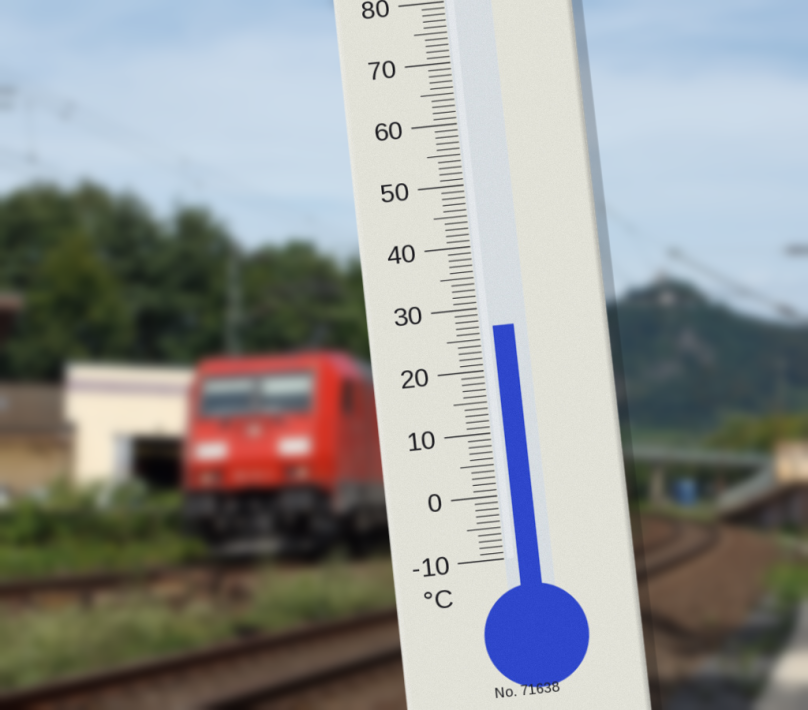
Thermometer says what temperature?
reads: 27 °C
